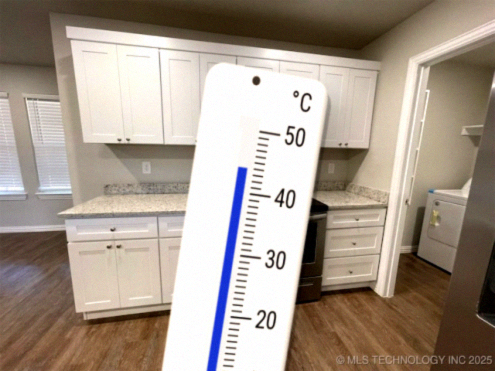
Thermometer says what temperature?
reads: 44 °C
